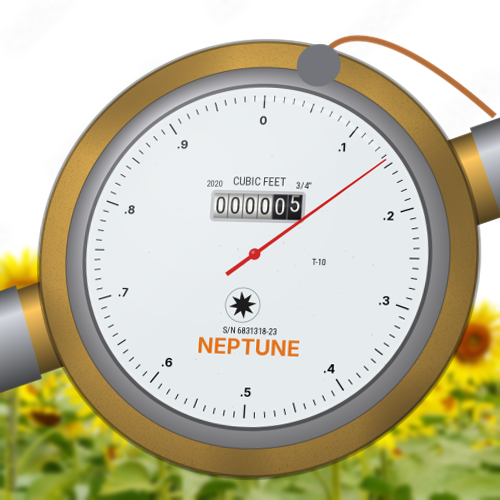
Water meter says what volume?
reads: 5.14 ft³
